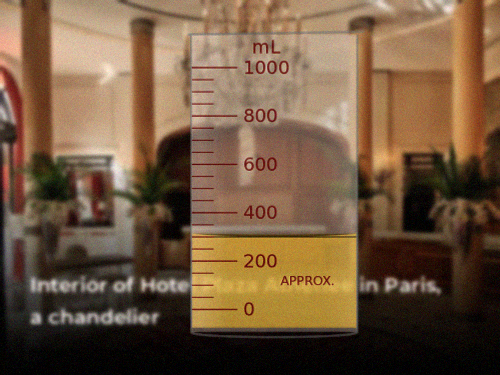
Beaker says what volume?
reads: 300 mL
